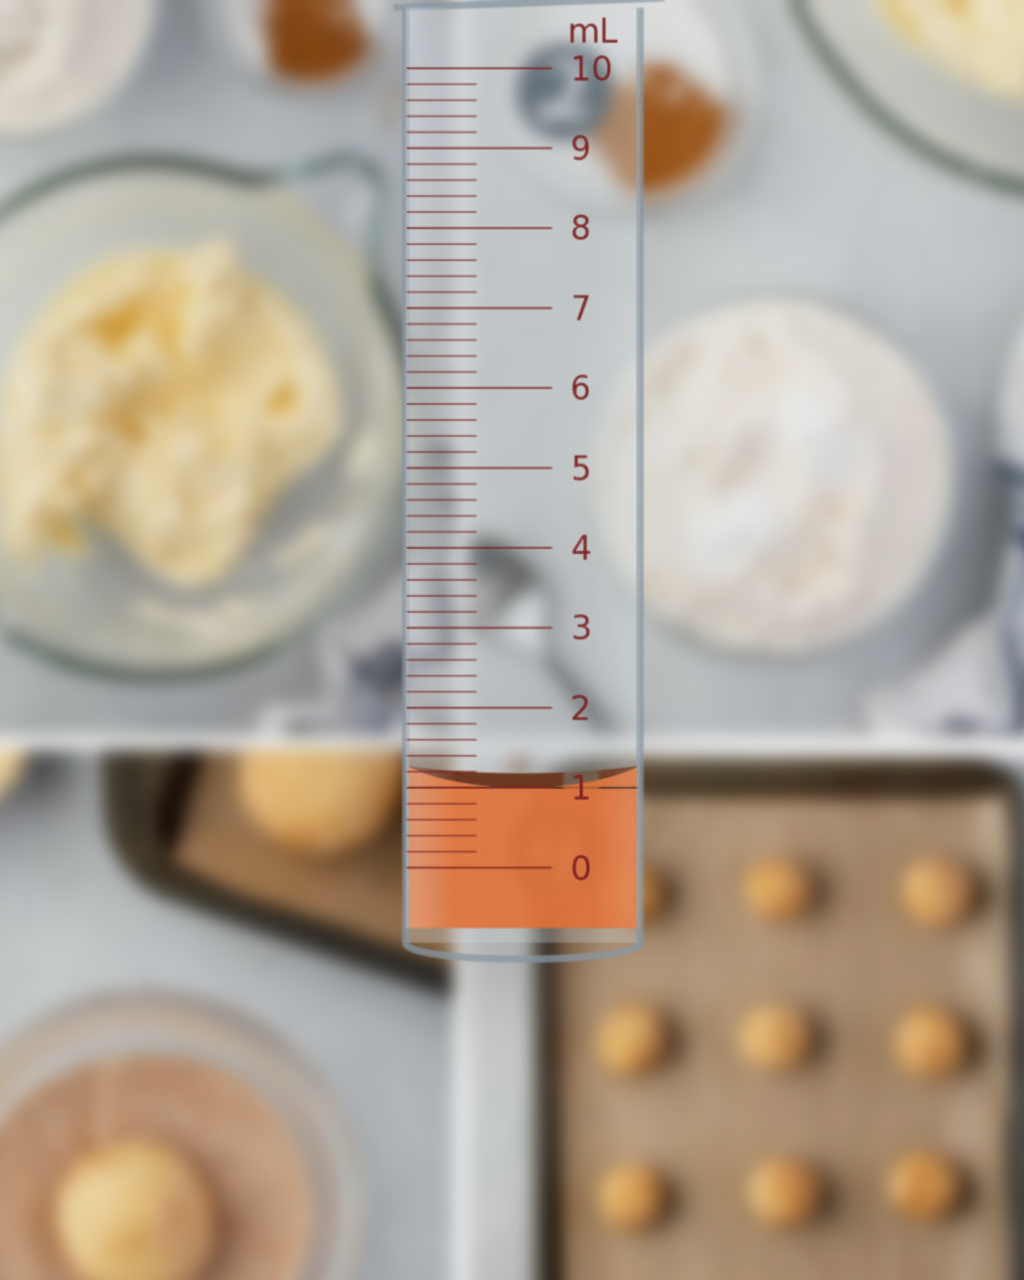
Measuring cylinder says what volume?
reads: 1 mL
